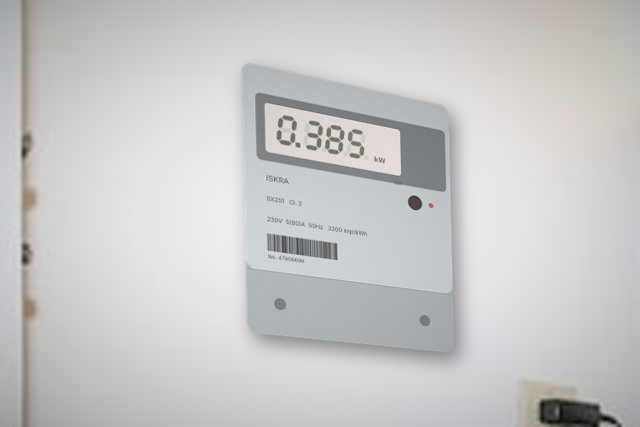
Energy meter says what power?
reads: 0.385 kW
